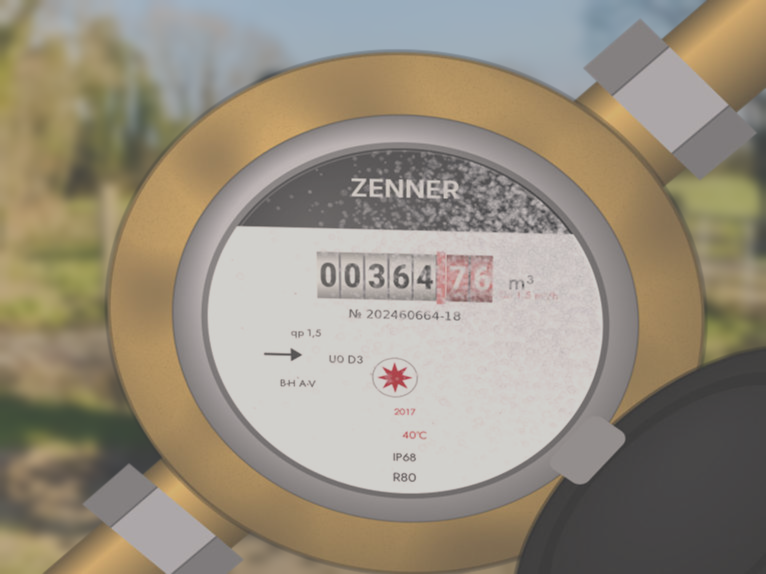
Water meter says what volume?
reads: 364.76 m³
